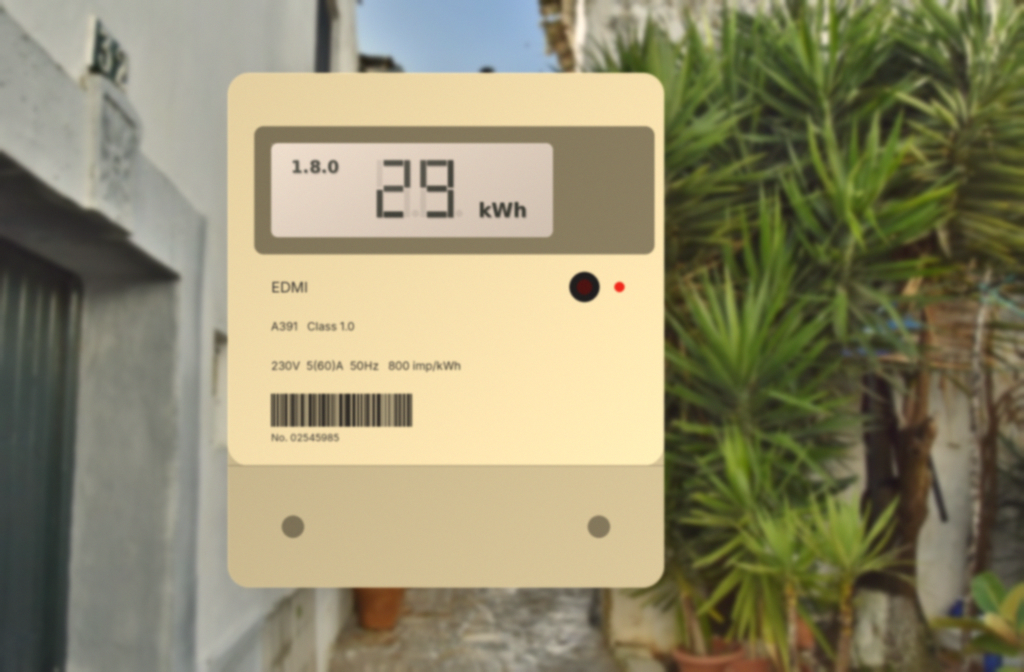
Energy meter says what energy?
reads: 29 kWh
